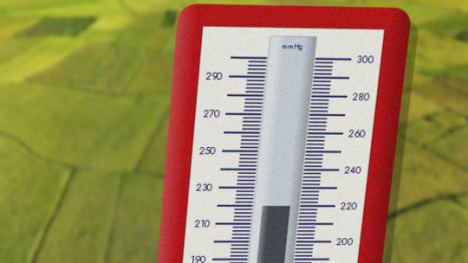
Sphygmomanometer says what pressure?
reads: 220 mmHg
